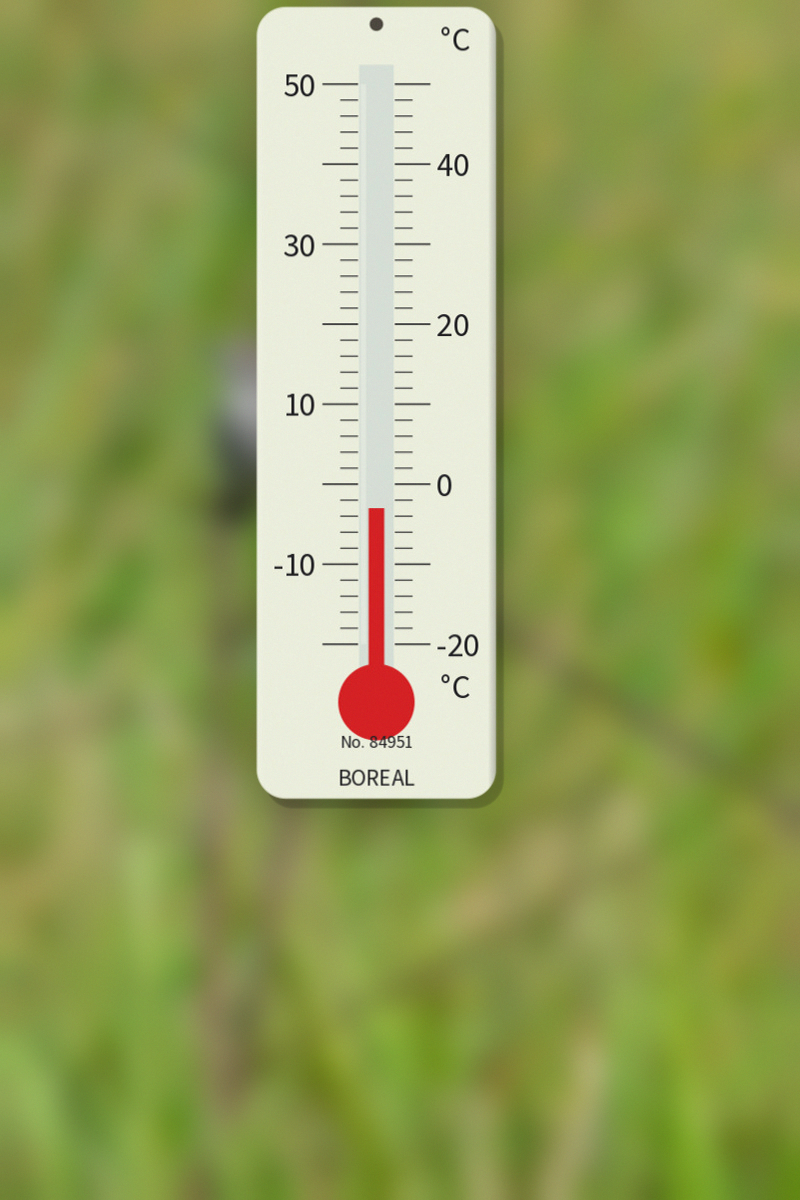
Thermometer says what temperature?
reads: -3 °C
